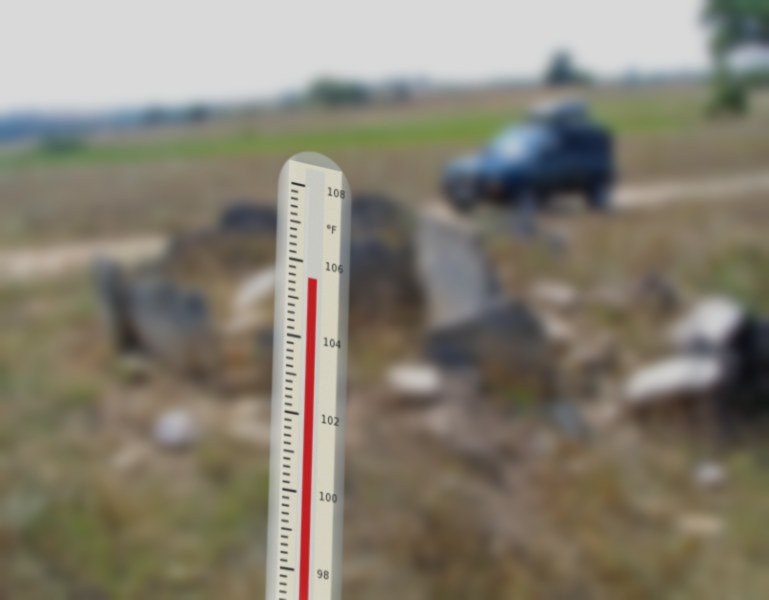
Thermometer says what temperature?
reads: 105.6 °F
